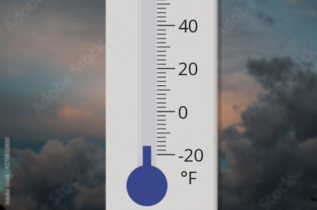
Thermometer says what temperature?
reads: -16 °F
